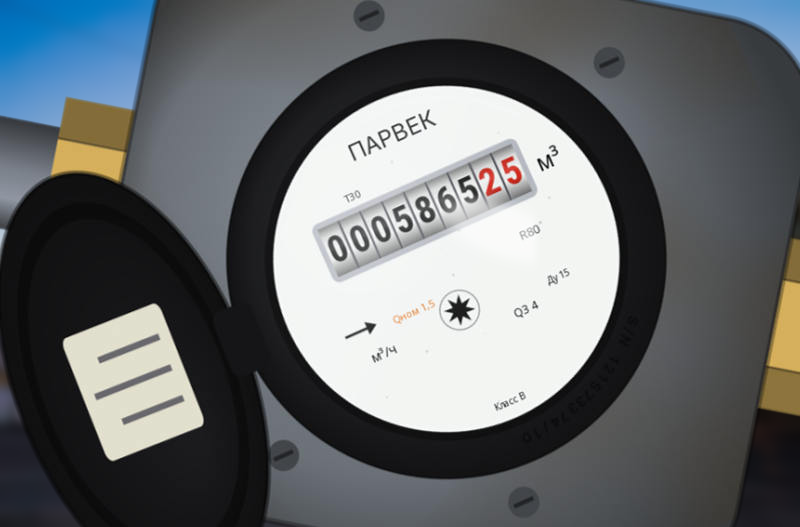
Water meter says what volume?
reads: 5865.25 m³
